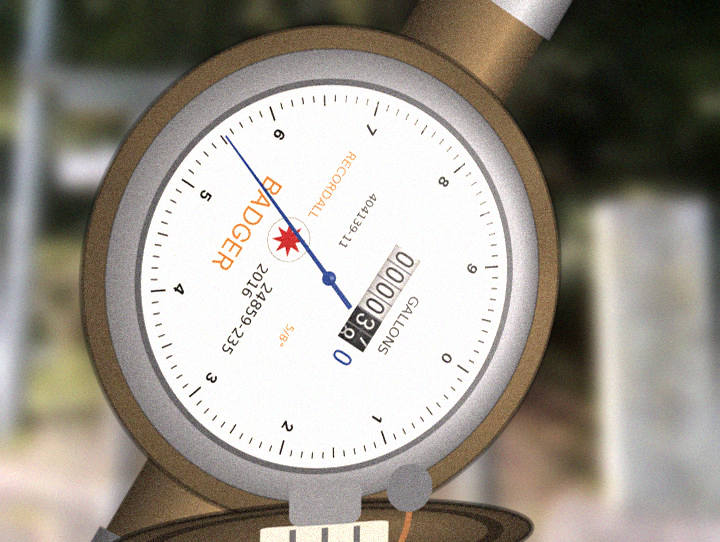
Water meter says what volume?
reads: 375.5 gal
